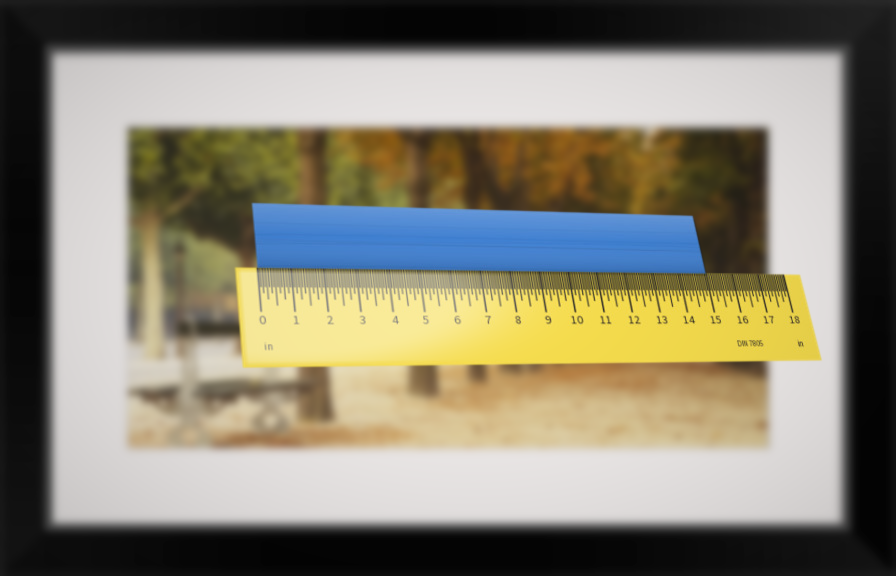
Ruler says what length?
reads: 15 in
